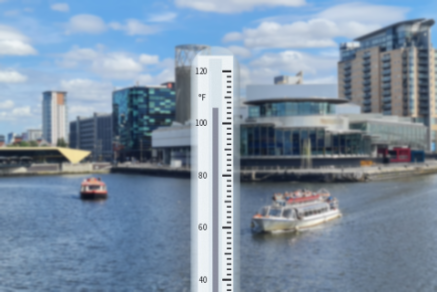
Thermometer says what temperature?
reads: 106 °F
